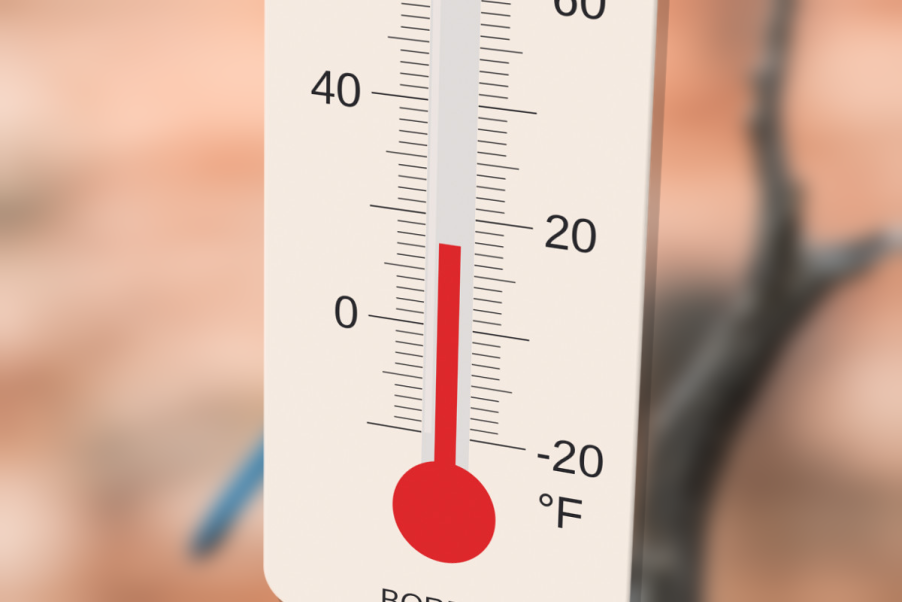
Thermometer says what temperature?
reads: 15 °F
